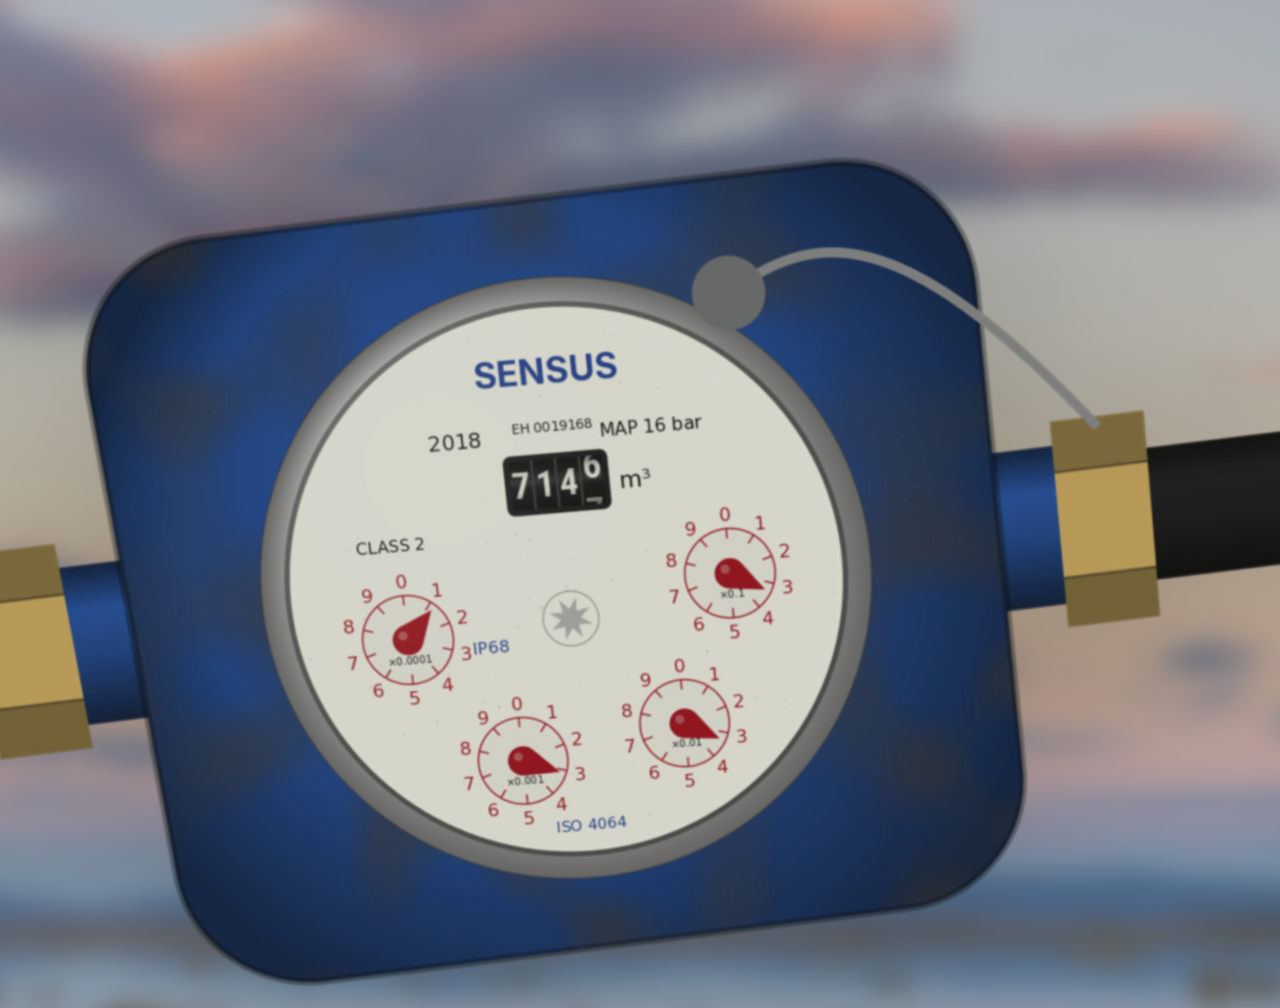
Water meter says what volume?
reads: 7146.3331 m³
